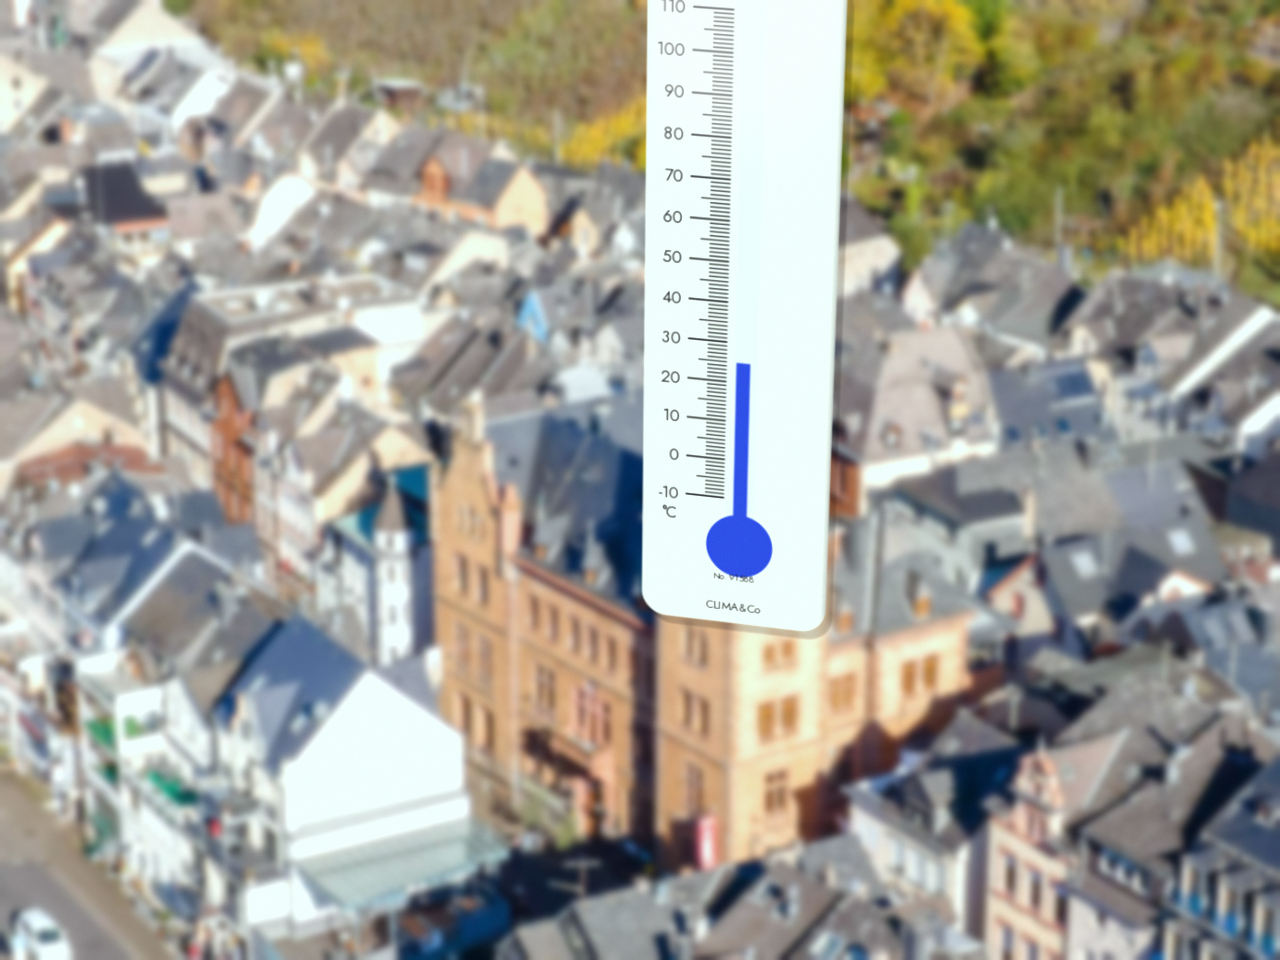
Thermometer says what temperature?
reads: 25 °C
